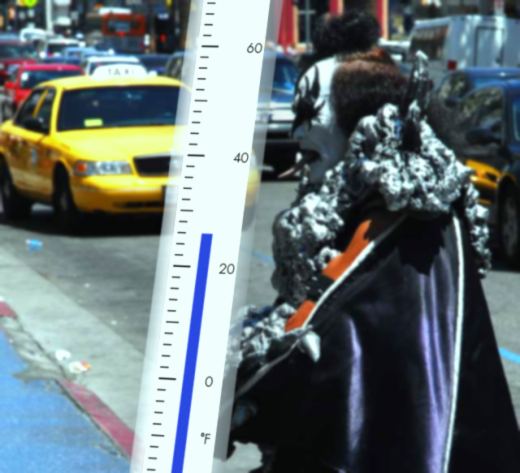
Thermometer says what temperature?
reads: 26 °F
